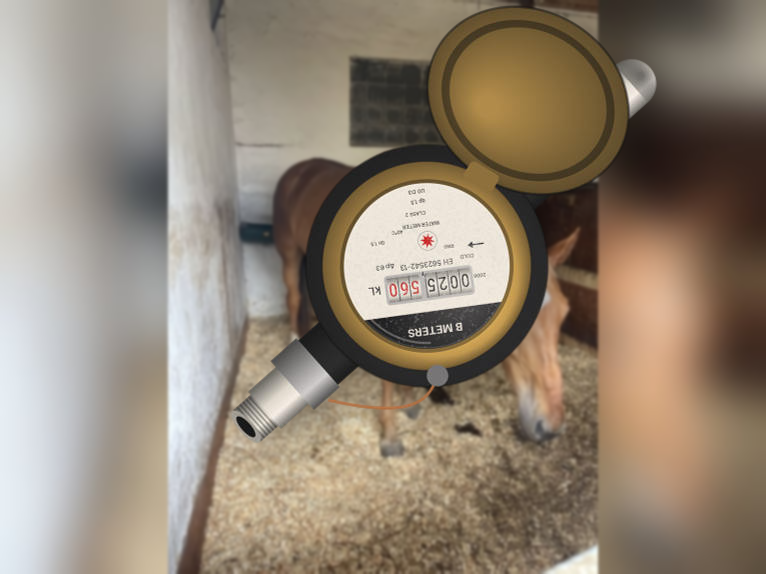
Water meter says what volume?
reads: 25.560 kL
